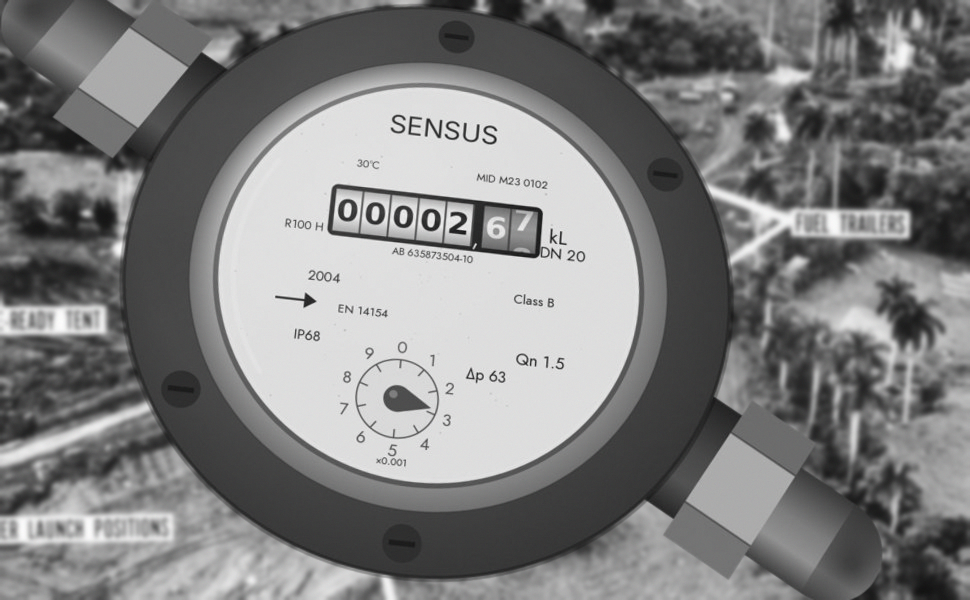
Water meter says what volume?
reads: 2.672 kL
